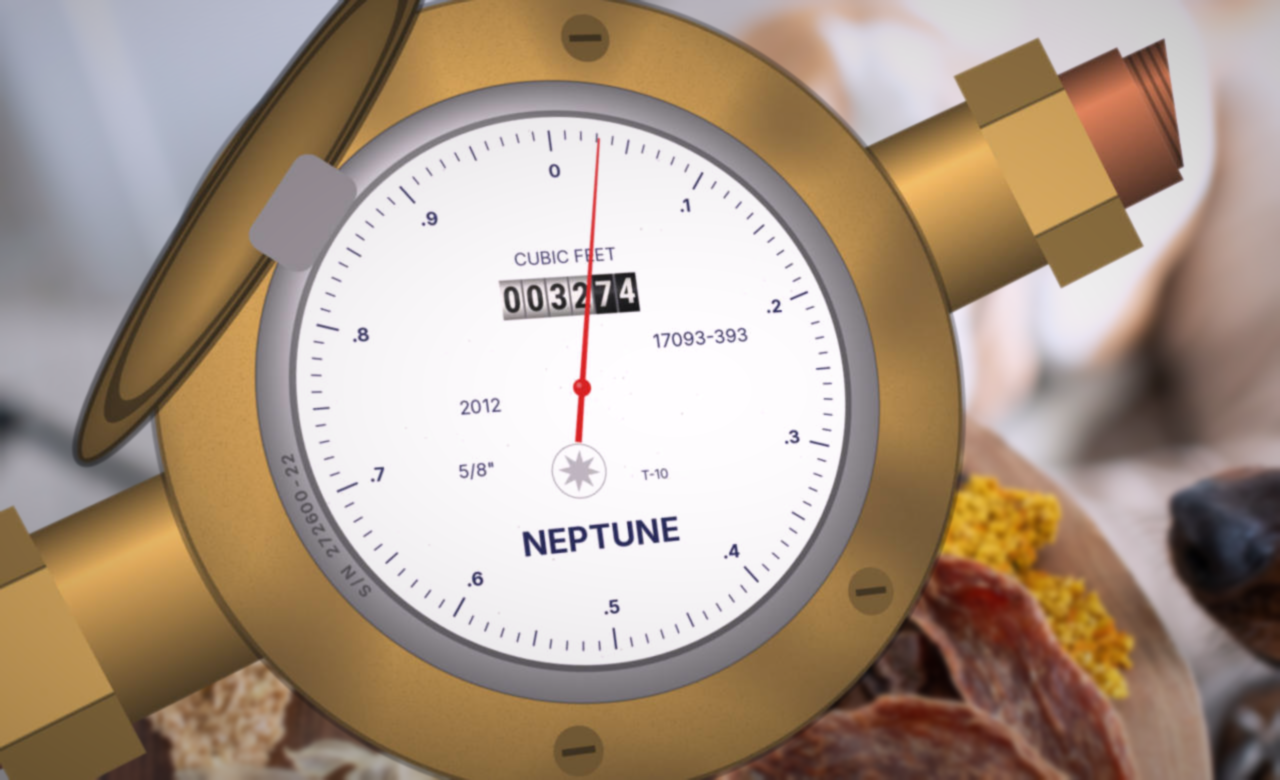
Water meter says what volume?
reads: 3274.03 ft³
